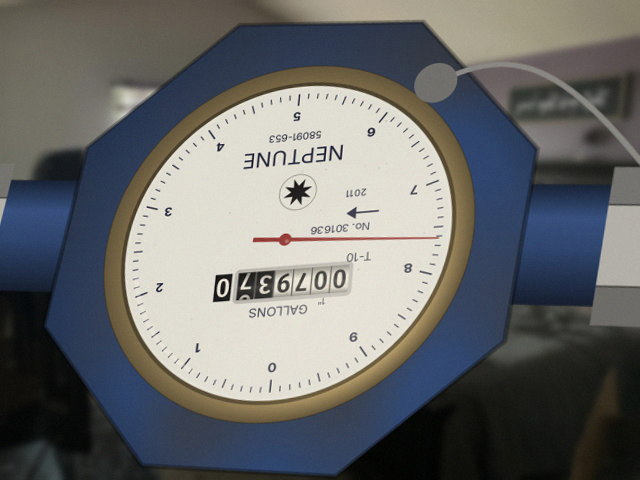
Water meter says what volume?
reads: 79367.6 gal
